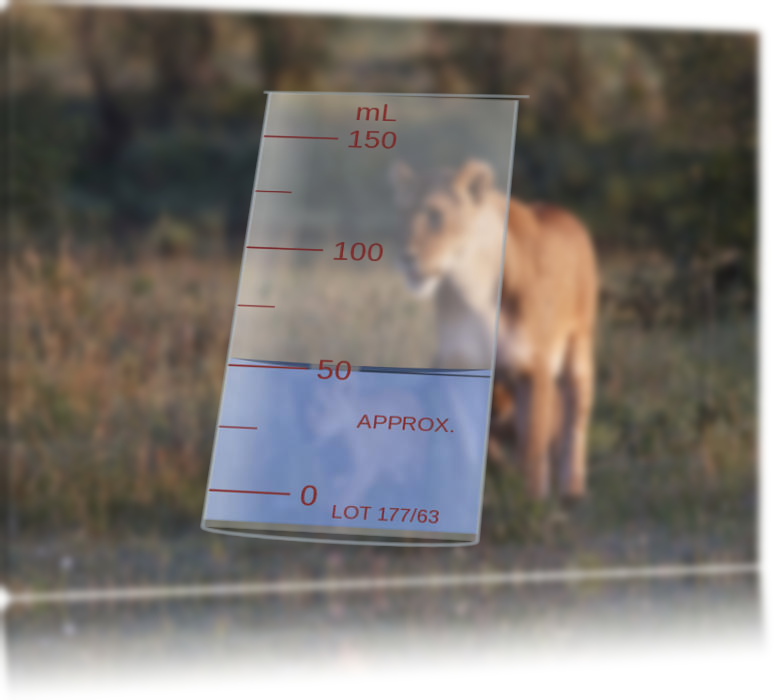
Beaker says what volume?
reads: 50 mL
